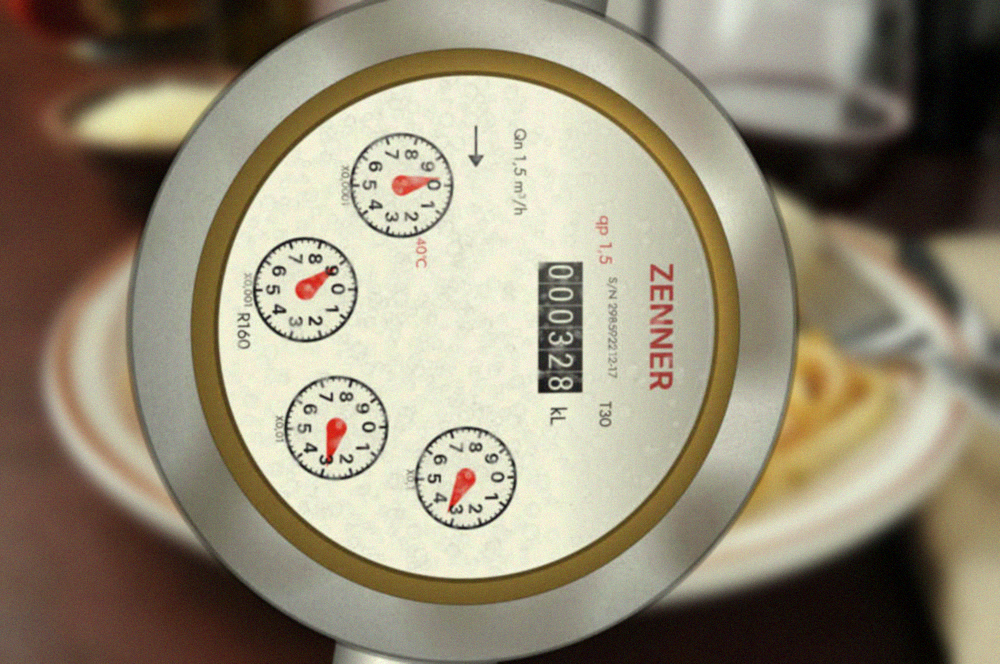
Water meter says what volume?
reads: 328.3289 kL
